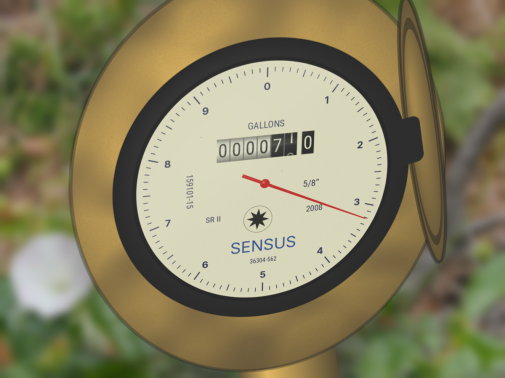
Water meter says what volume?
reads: 713.2 gal
